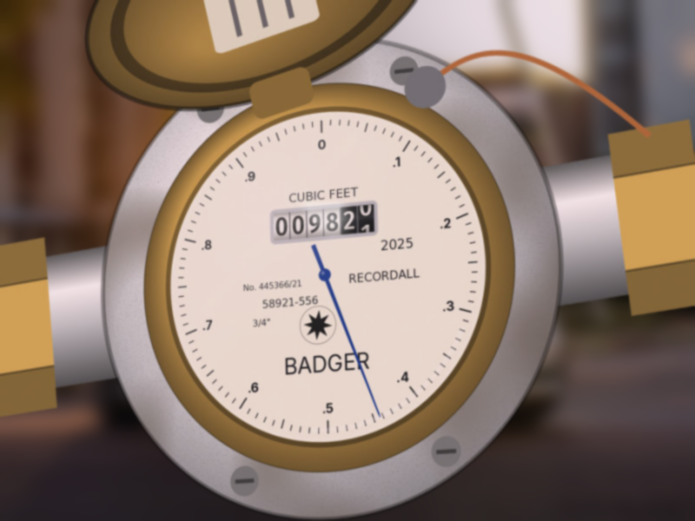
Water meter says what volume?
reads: 9820.44 ft³
